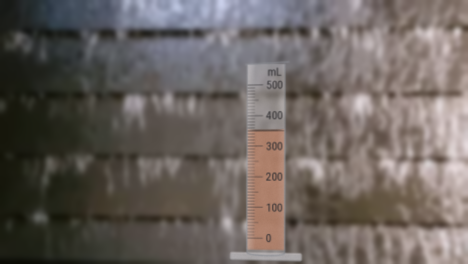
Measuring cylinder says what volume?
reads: 350 mL
